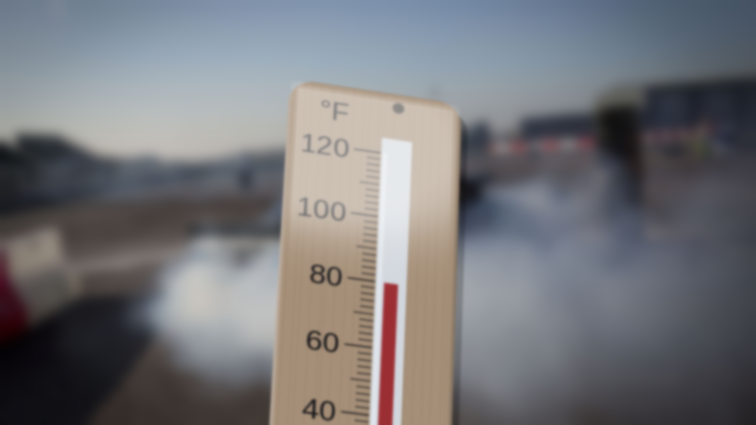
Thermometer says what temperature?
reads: 80 °F
